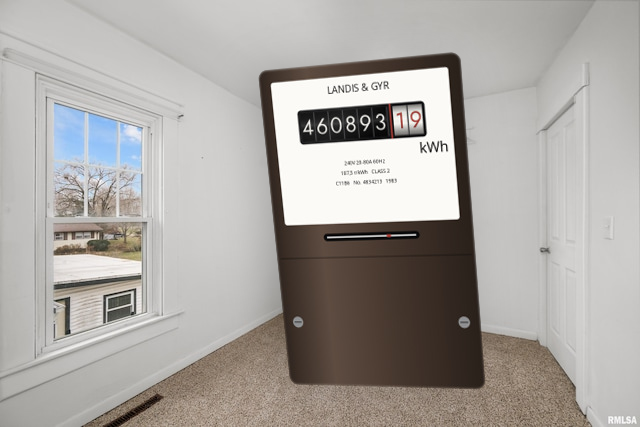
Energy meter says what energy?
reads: 460893.19 kWh
